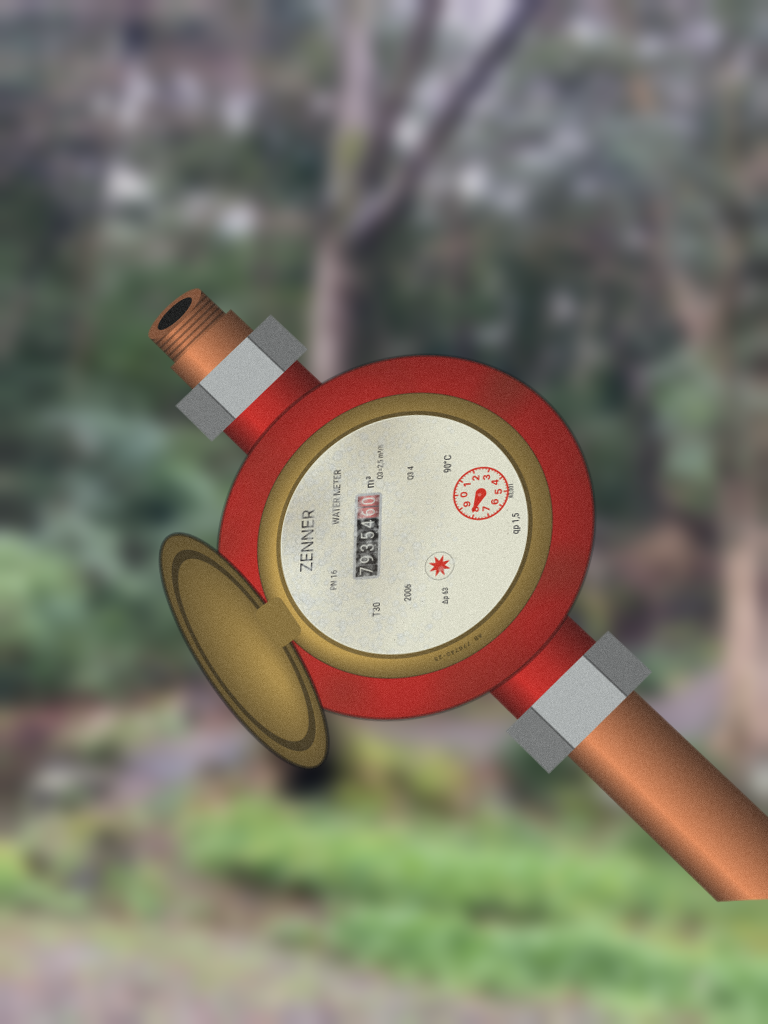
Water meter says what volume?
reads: 79354.608 m³
